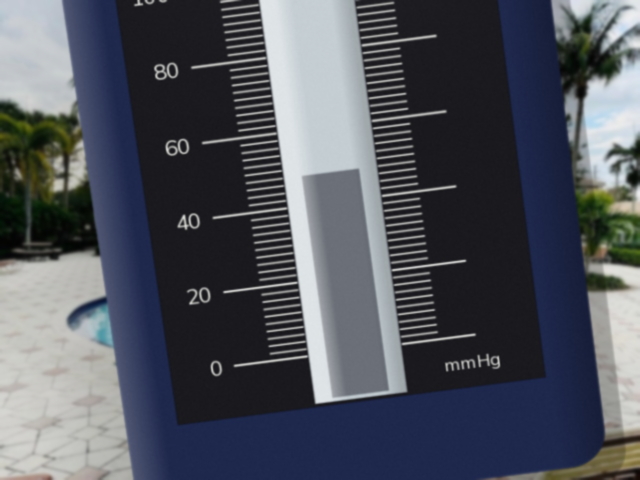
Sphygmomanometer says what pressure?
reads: 48 mmHg
